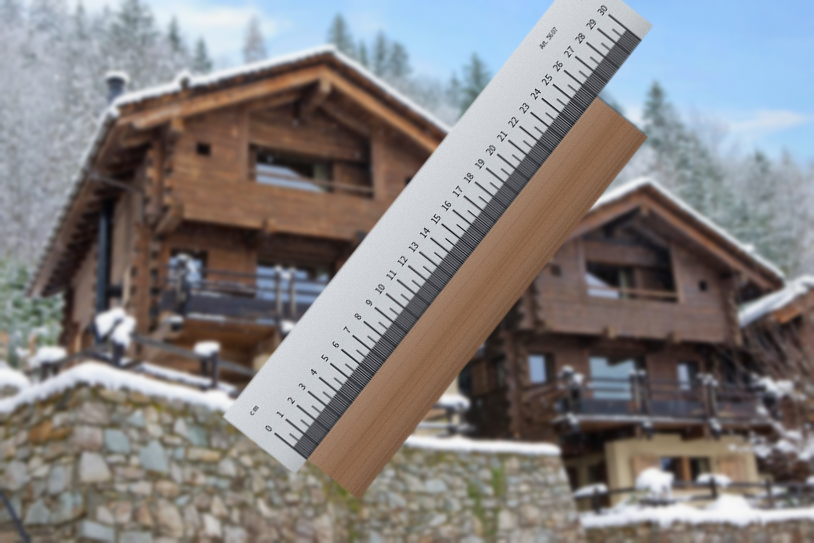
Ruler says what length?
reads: 26 cm
